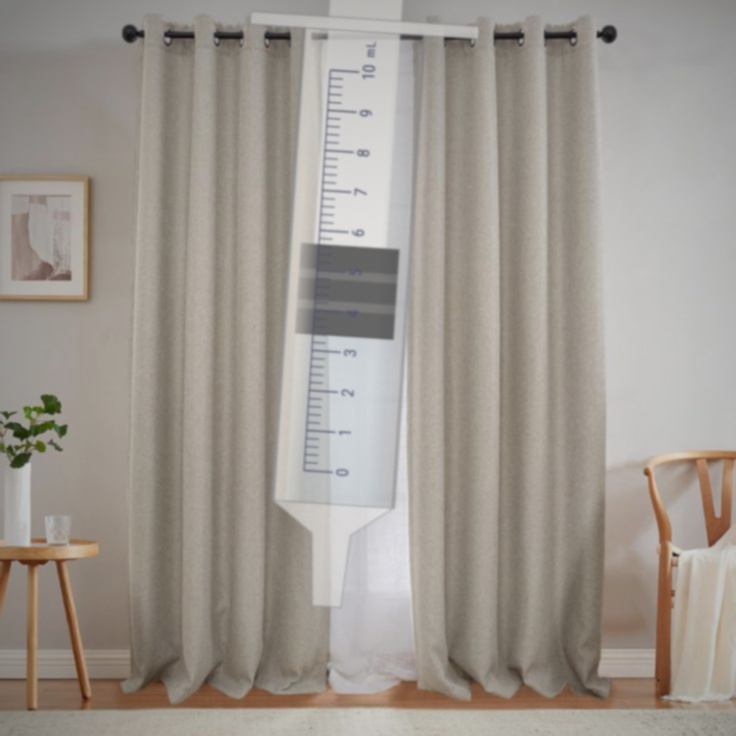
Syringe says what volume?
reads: 3.4 mL
